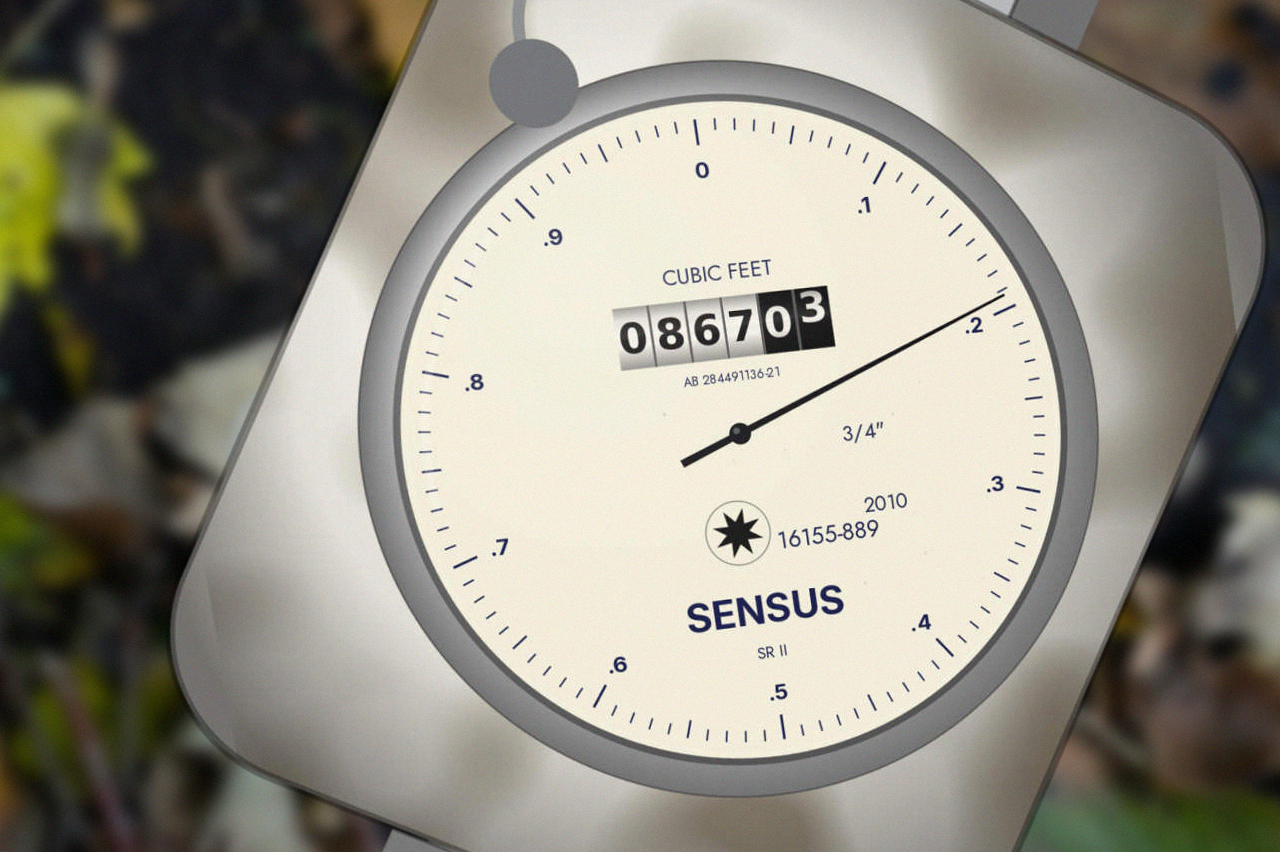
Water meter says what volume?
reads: 86703.19 ft³
